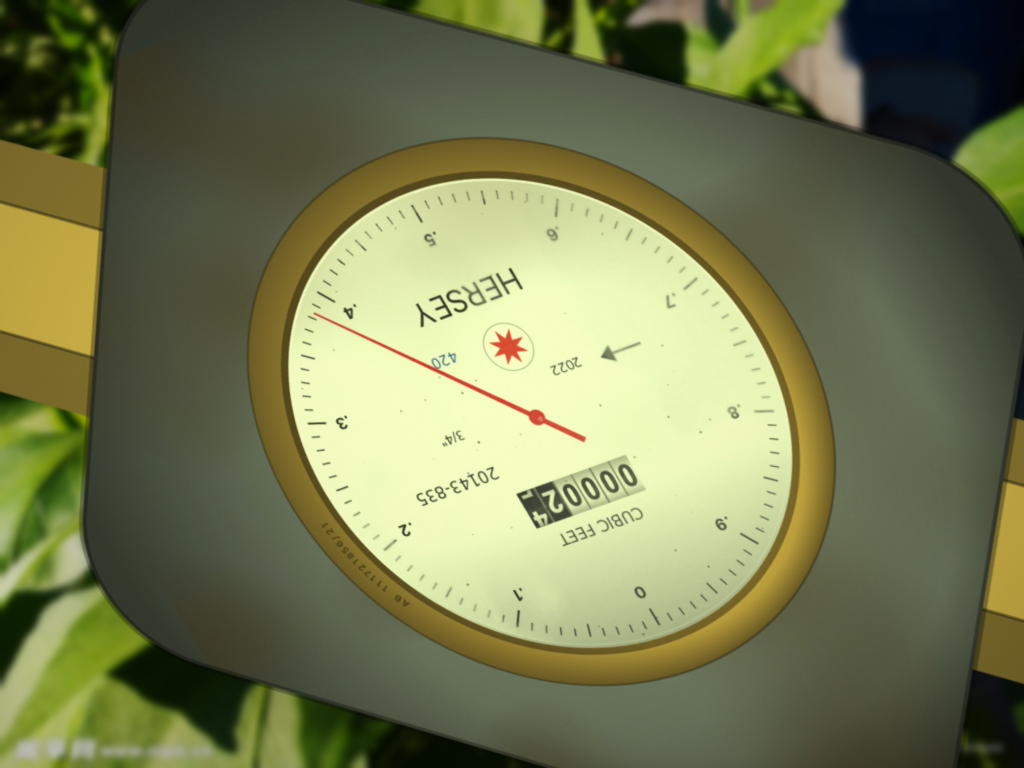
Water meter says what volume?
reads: 24.38 ft³
